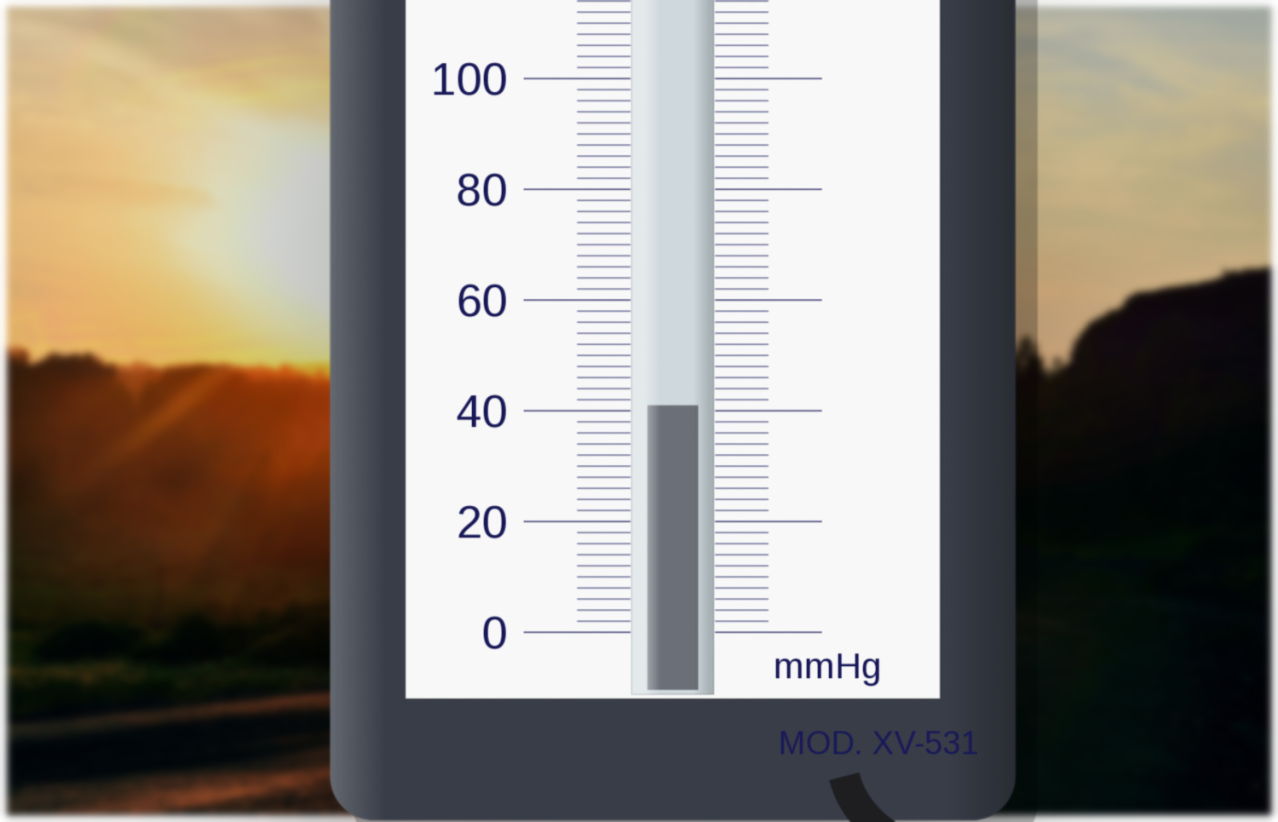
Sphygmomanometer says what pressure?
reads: 41 mmHg
